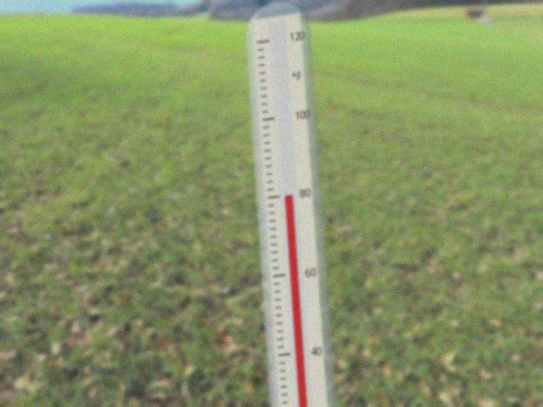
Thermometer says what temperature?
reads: 80 °F
